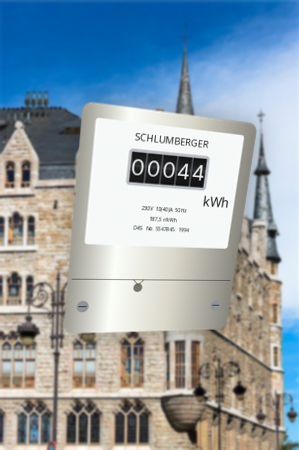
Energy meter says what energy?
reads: 44 kWh
